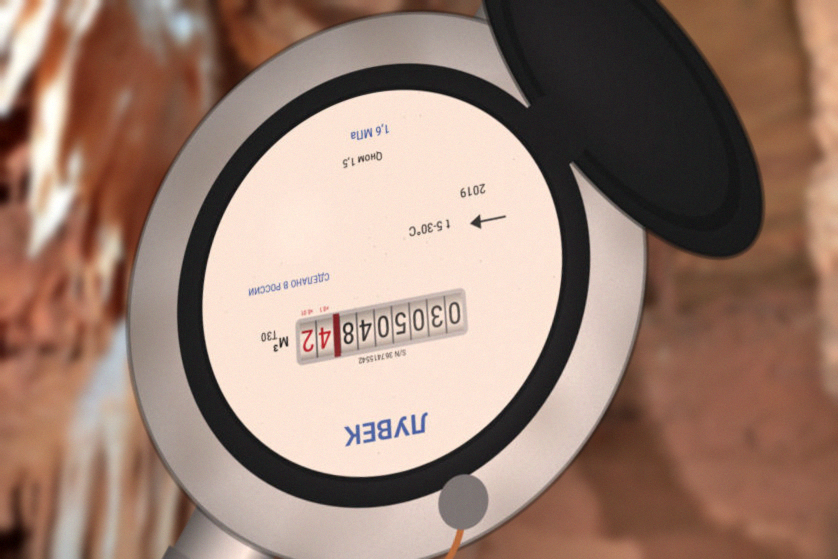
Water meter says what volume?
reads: 305048.42 m³
